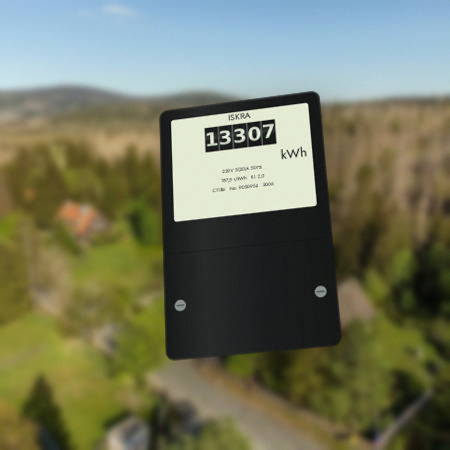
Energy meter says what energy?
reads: 13307 kWh
